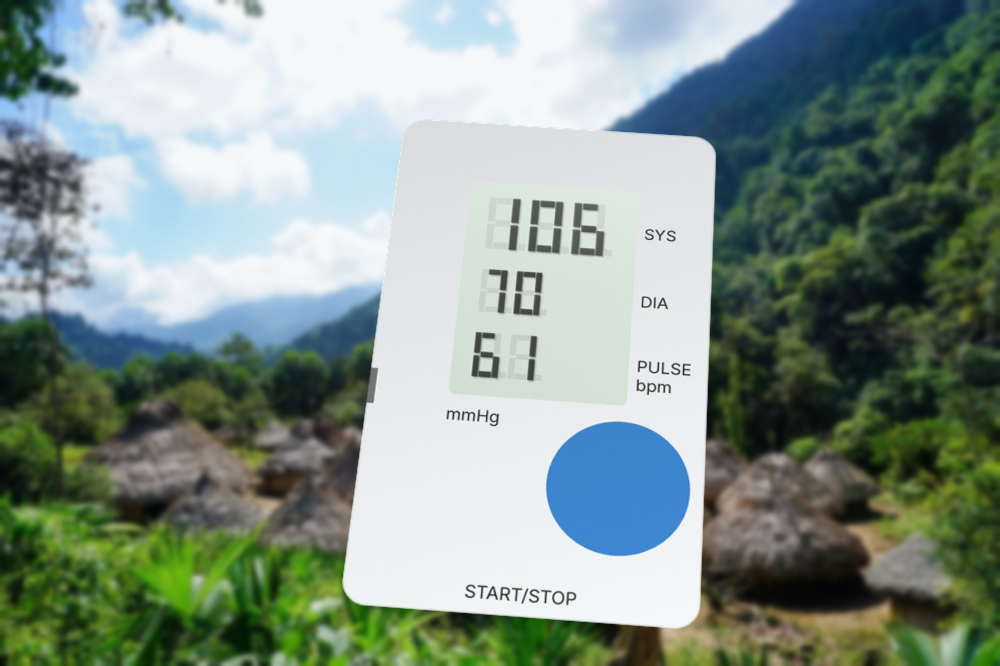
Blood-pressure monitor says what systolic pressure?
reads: 106 mmHg
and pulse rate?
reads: 61 bpm
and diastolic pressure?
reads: 70 mmHg
